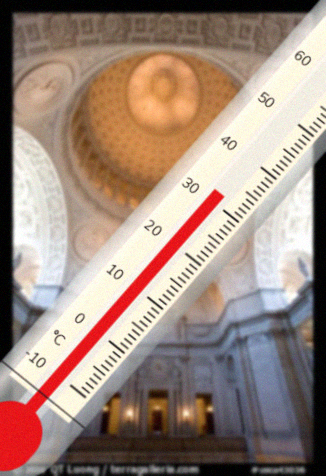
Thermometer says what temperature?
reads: 32 °C
